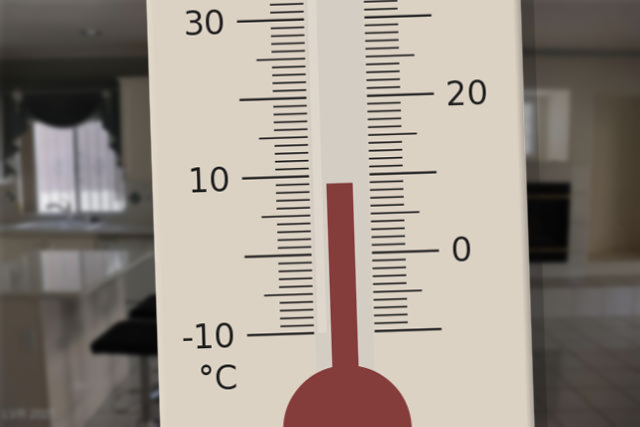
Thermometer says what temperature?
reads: 9 °C
